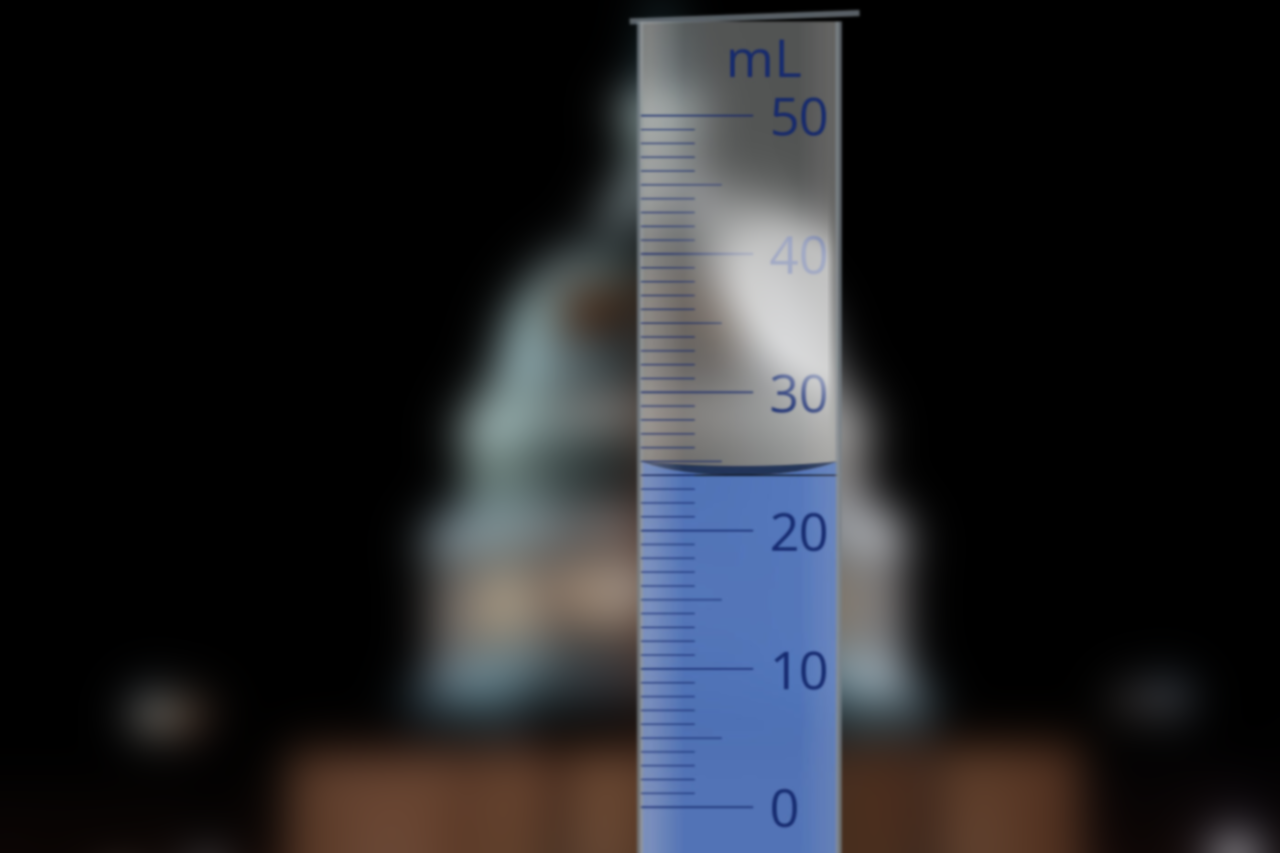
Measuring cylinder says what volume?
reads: 24 mL
